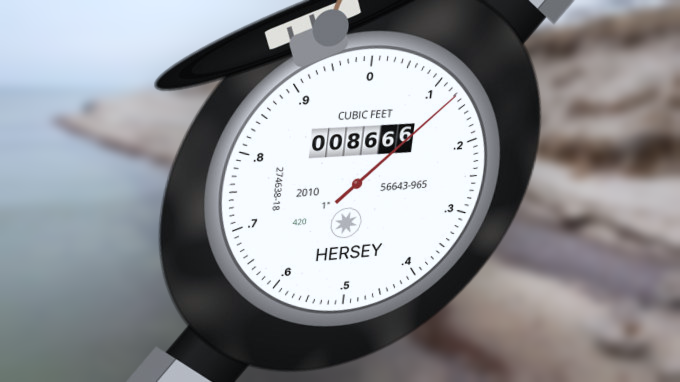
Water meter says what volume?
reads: 8666.13 ft³
